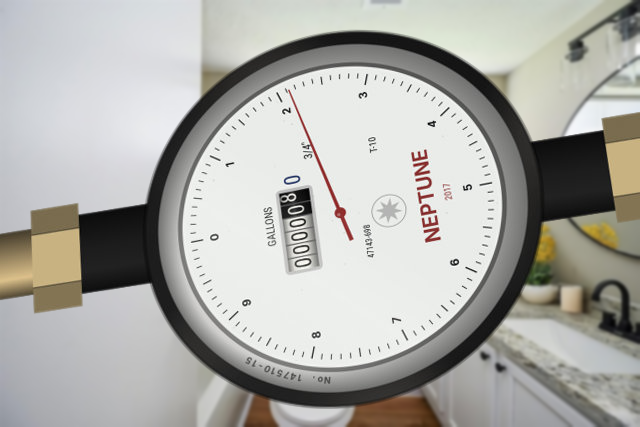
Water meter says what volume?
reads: 82.1 gal
